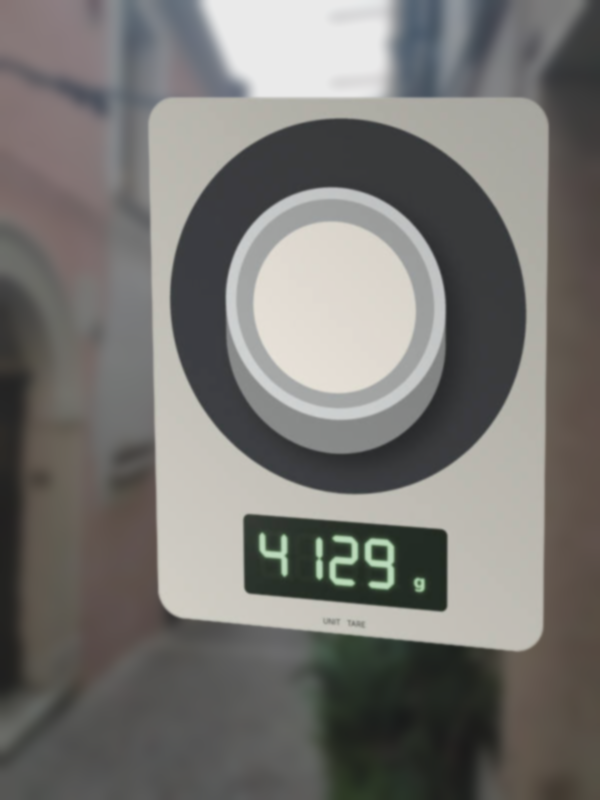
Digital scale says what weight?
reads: 4129 g
